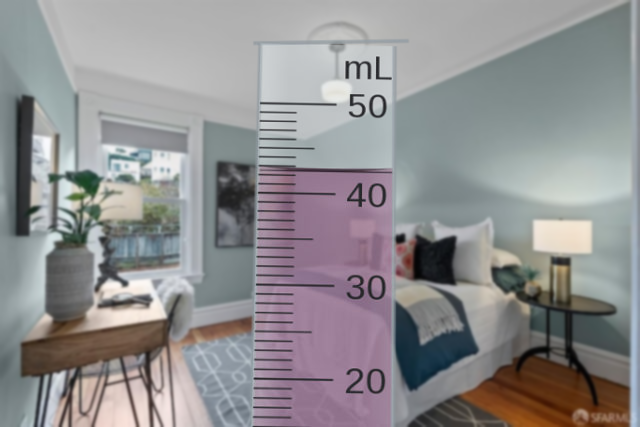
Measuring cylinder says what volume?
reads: 42.5 mL
